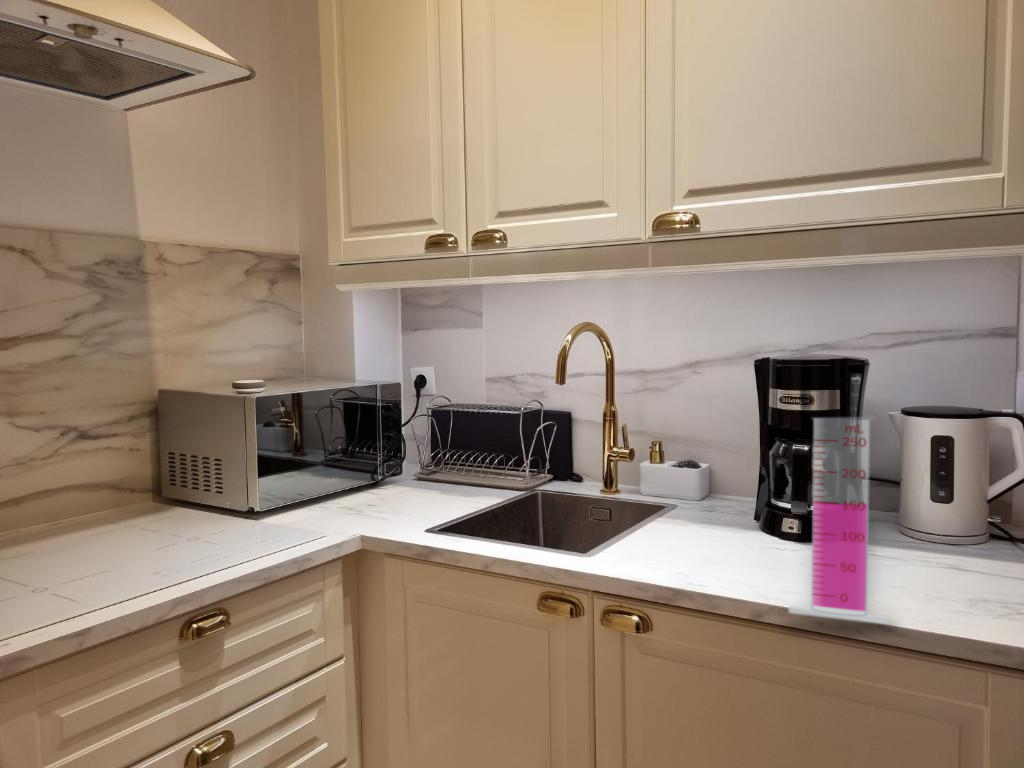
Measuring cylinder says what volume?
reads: 150 mL
